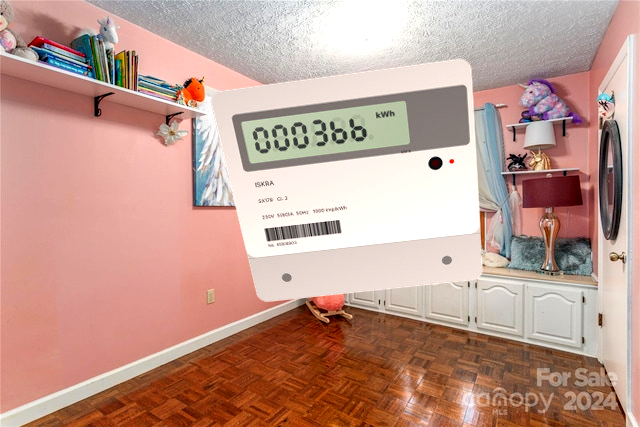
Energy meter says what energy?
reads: 366 kWh
